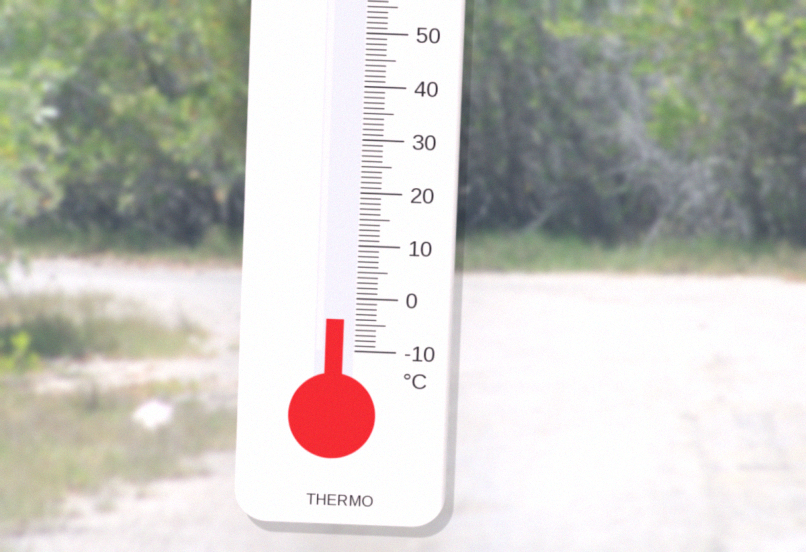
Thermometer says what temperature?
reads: -4 °C
